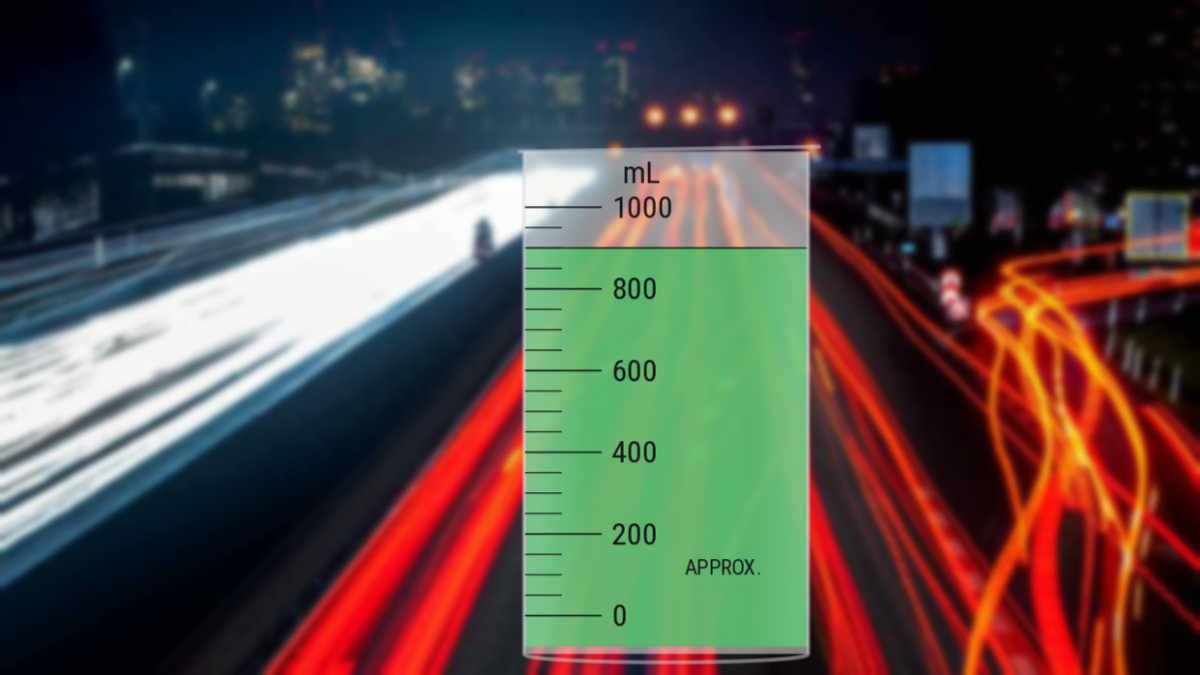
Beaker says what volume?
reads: 900 mL
